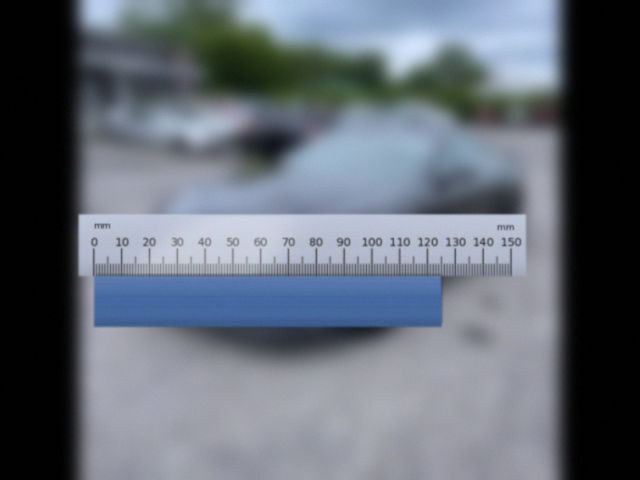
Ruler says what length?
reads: 125 mm
